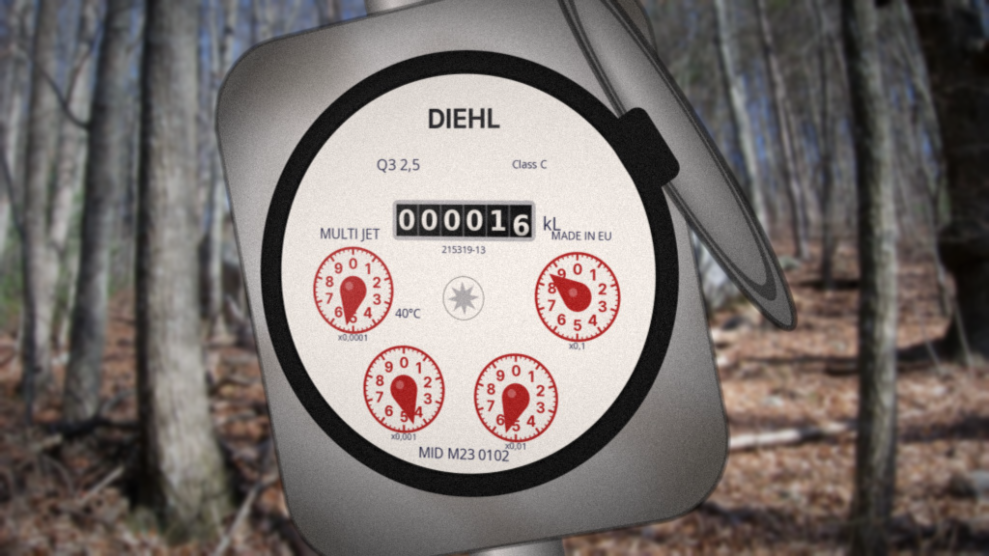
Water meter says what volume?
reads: 15.8545 kL
